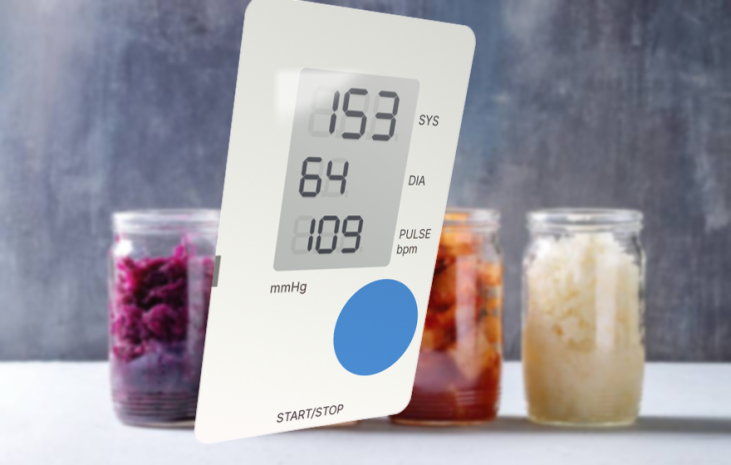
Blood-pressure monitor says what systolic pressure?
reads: 153 mmHg
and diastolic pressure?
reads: 64 mmHg
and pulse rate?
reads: 109 bpm
